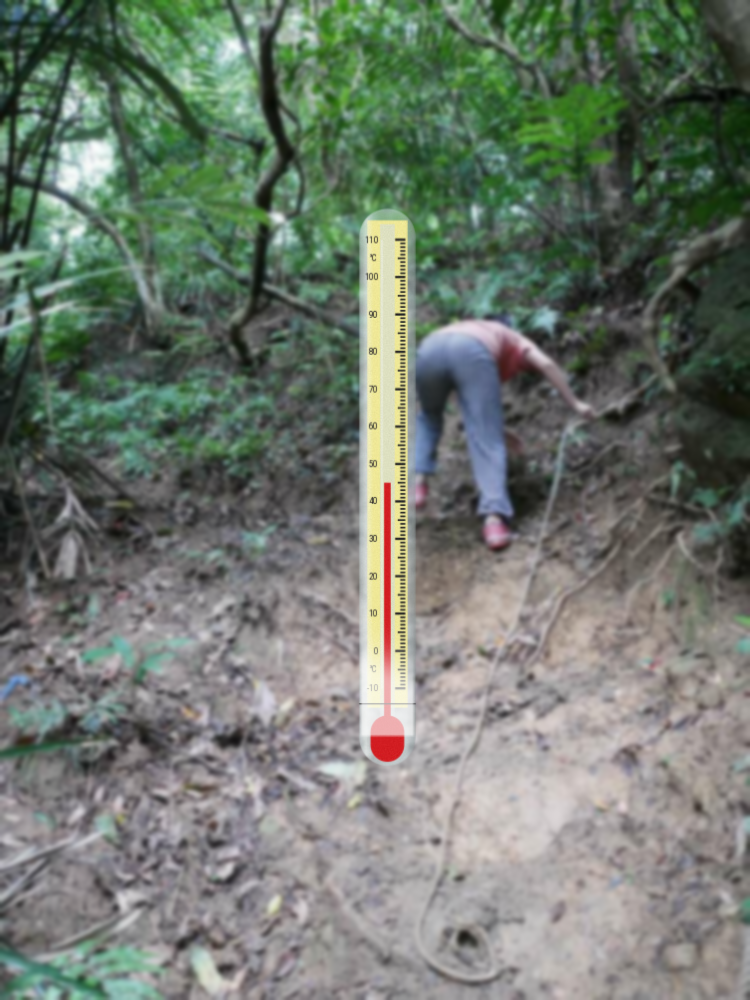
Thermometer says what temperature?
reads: 45 °C
